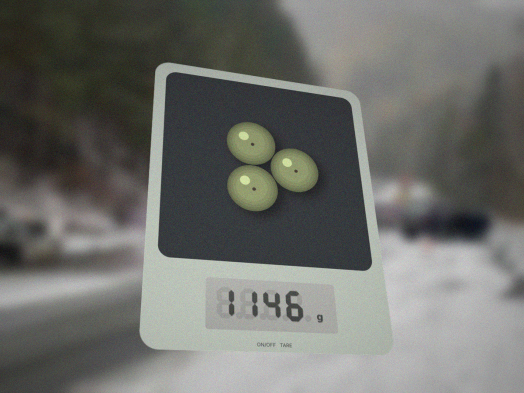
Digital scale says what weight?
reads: 1146 g
